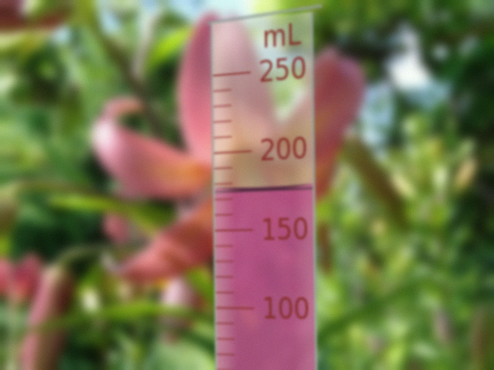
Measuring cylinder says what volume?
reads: 175 mL
